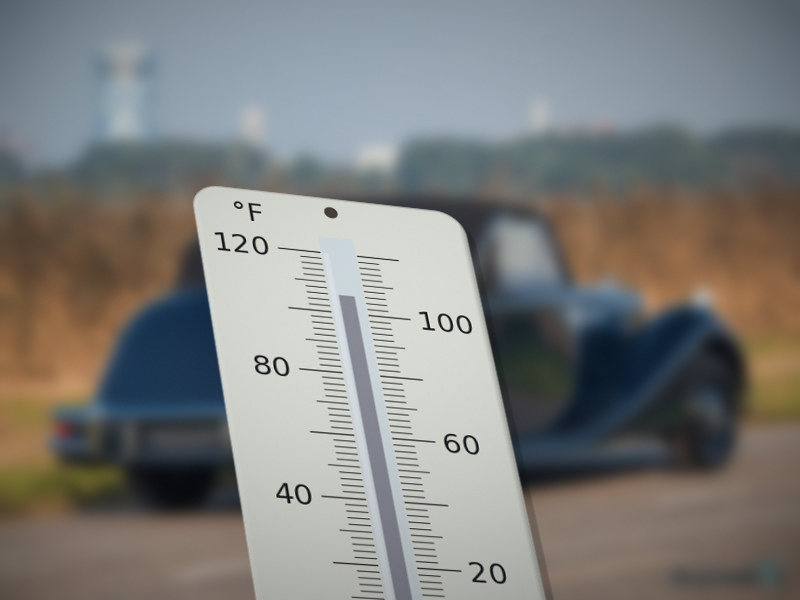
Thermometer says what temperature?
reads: 106 °F
